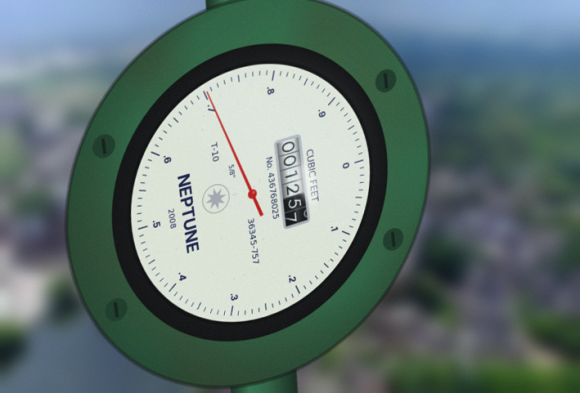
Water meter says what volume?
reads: 1256.70 ft³
